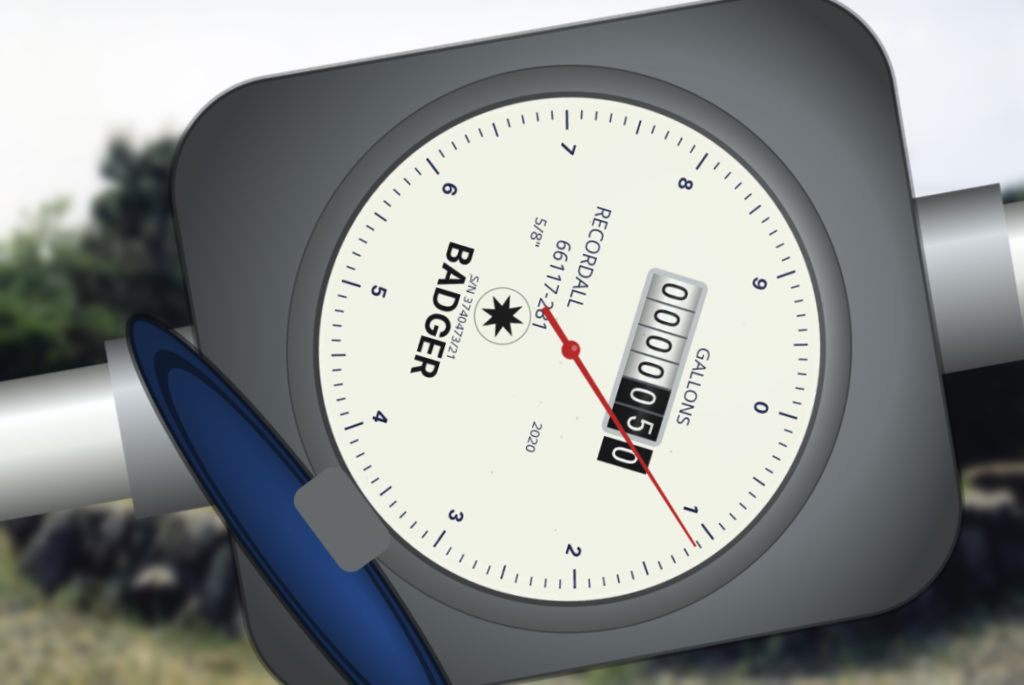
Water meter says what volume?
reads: 51.1 gal
